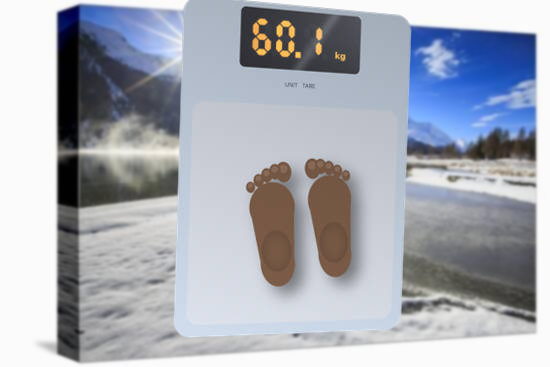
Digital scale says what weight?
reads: 60.1 kg
